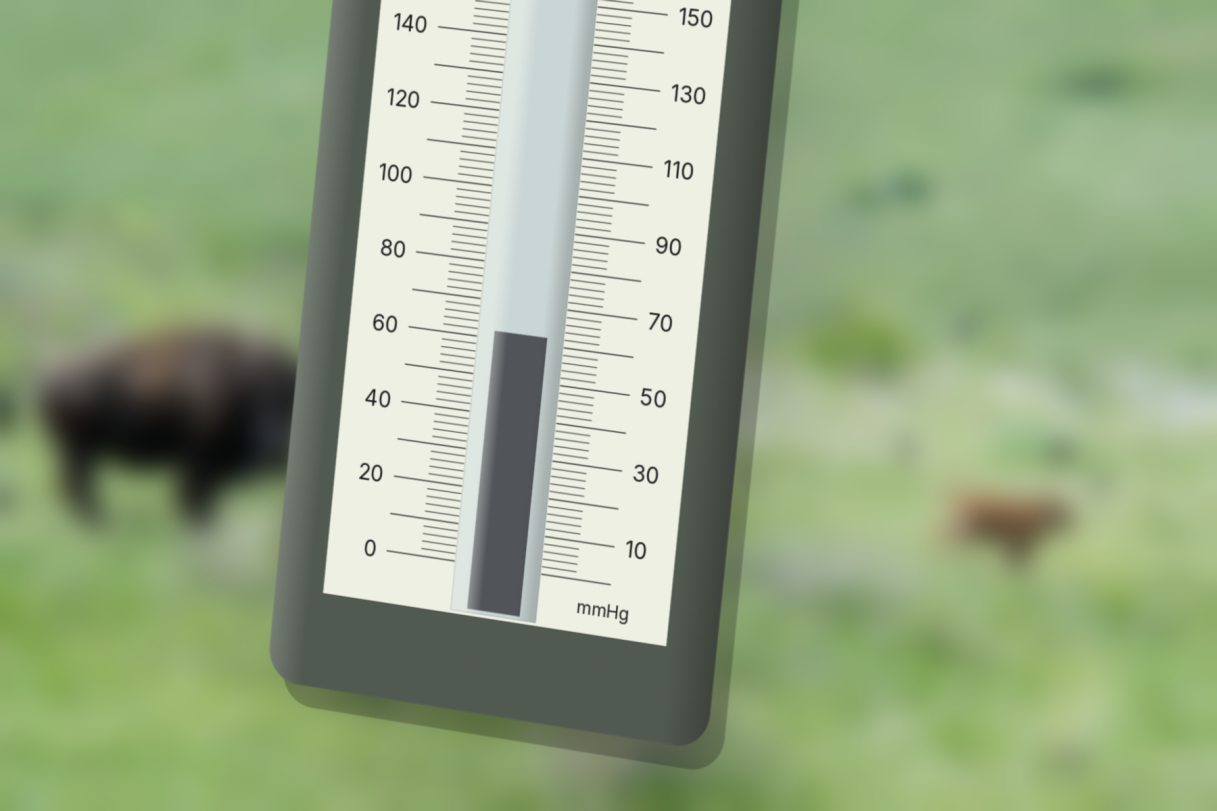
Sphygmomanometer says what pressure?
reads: 62 mmHg
